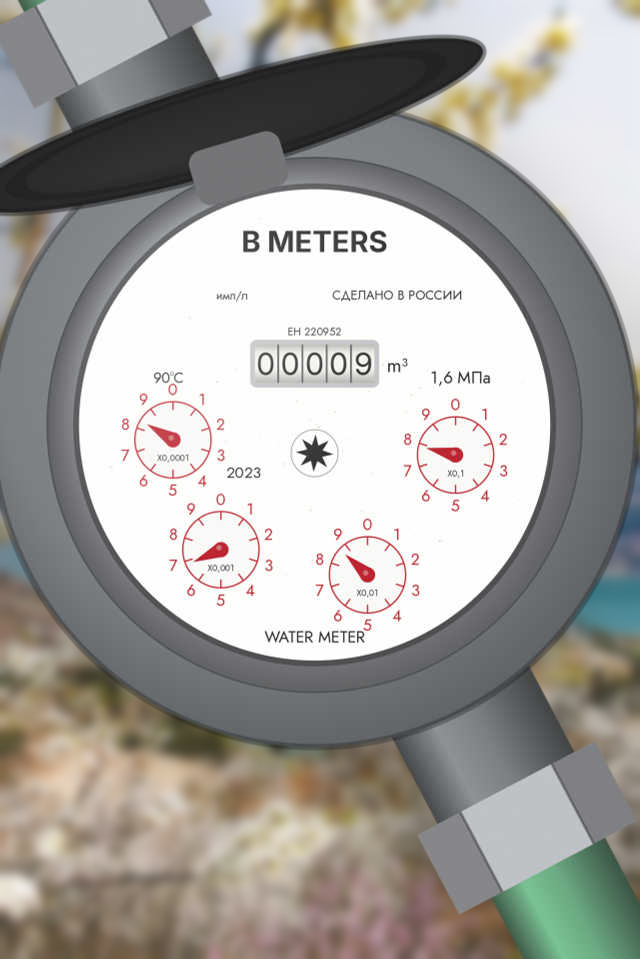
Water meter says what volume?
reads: 9.7868 m³
